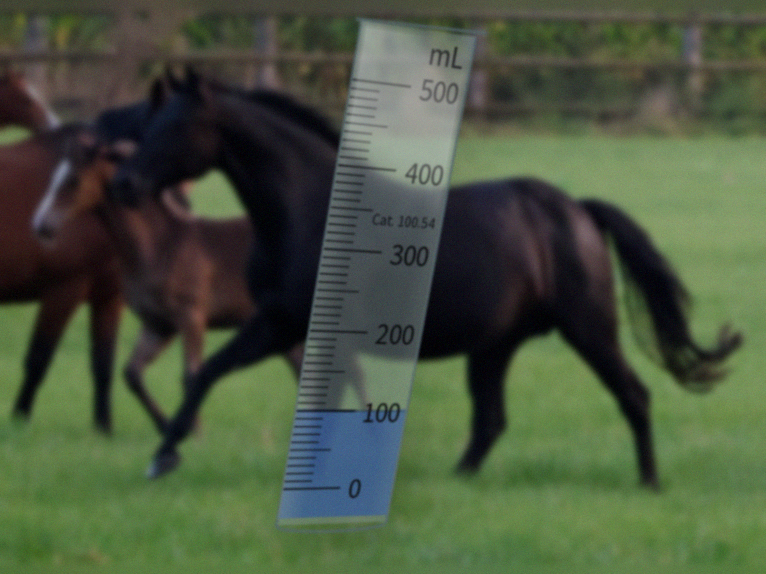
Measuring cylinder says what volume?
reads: 100 mL
